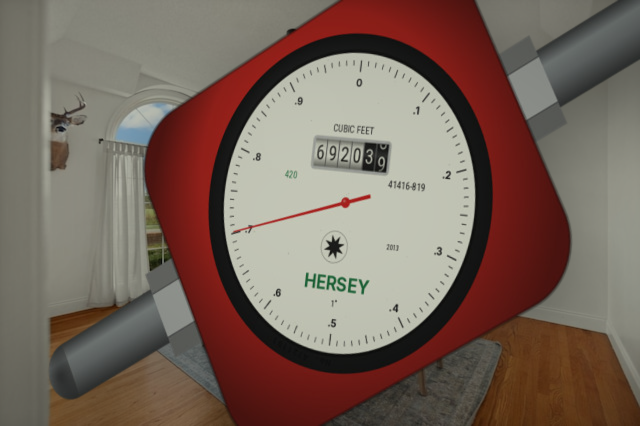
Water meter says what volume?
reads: 692038.70 ft³
